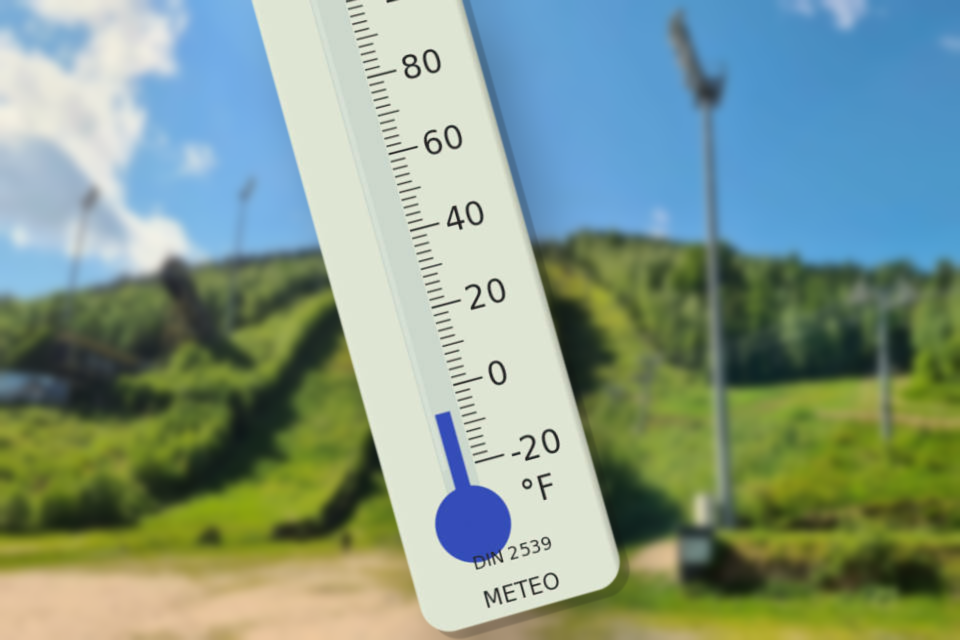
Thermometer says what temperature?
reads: -6 °F
